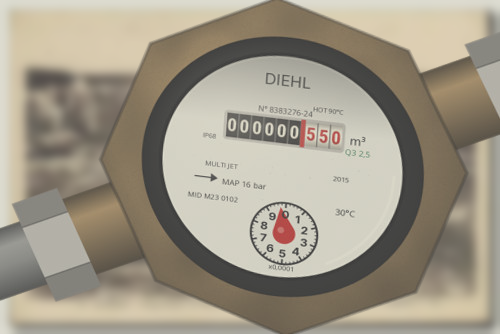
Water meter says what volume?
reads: 0.5499 m³
